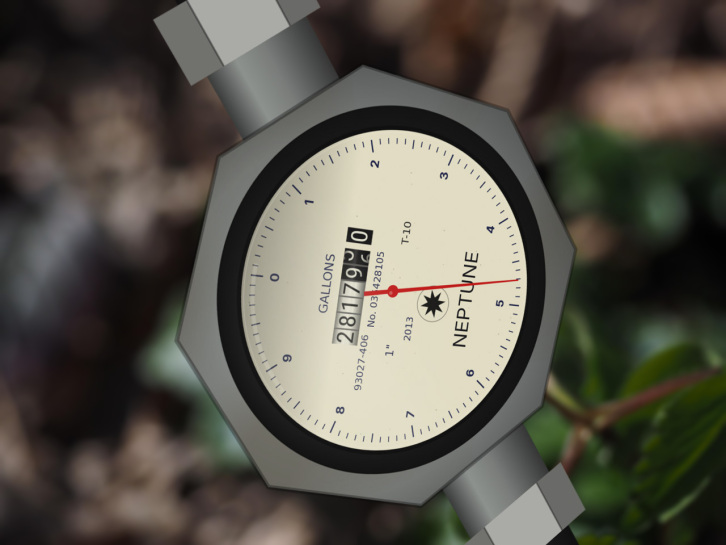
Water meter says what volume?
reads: 2817954.7 gal
